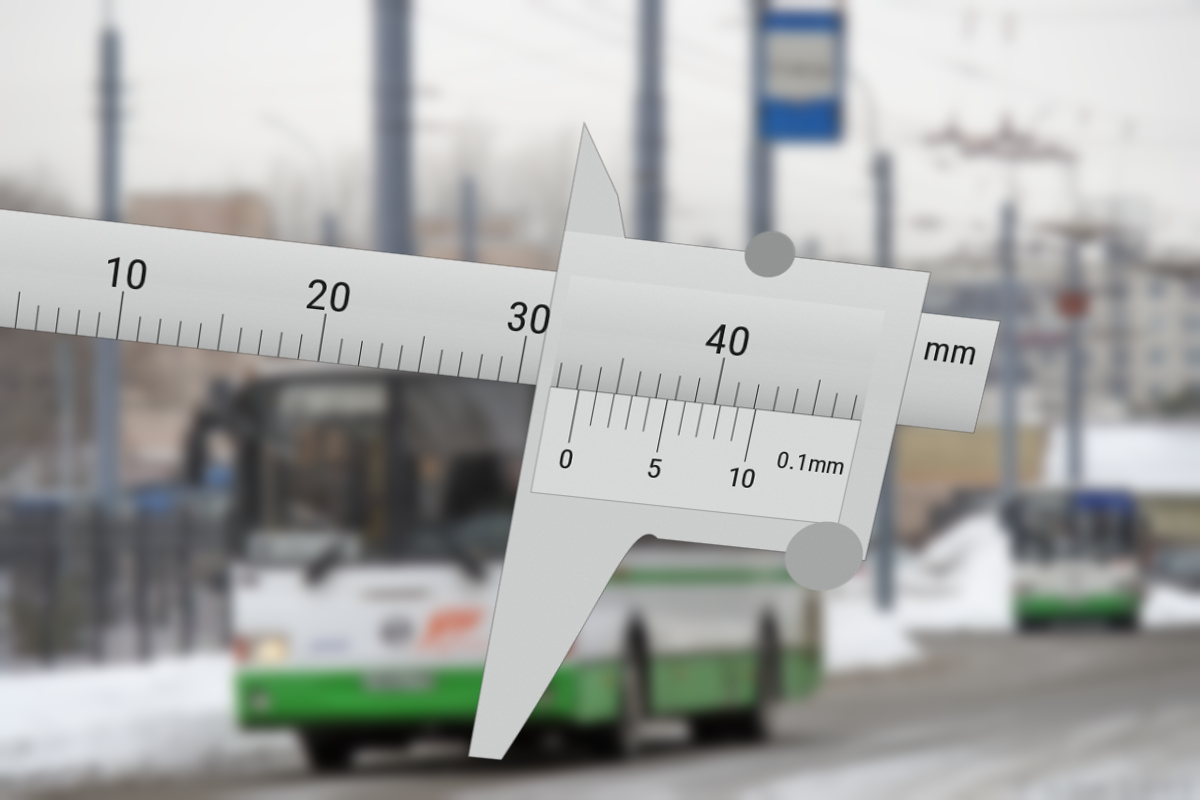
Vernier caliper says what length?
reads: 33.1 mm
